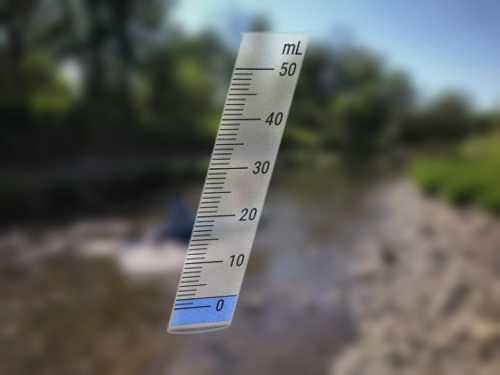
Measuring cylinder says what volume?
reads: 2 mL
